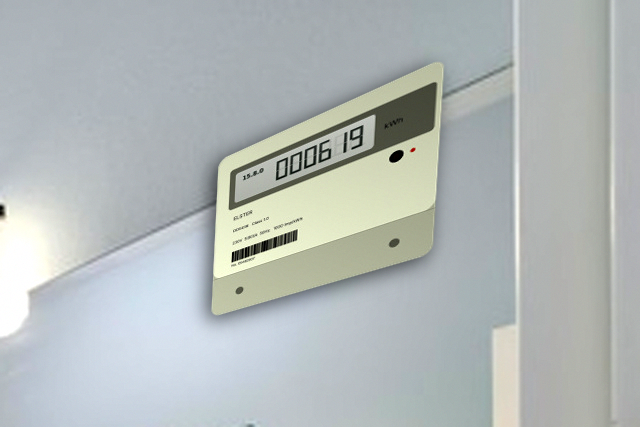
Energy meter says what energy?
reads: 619 kWh
